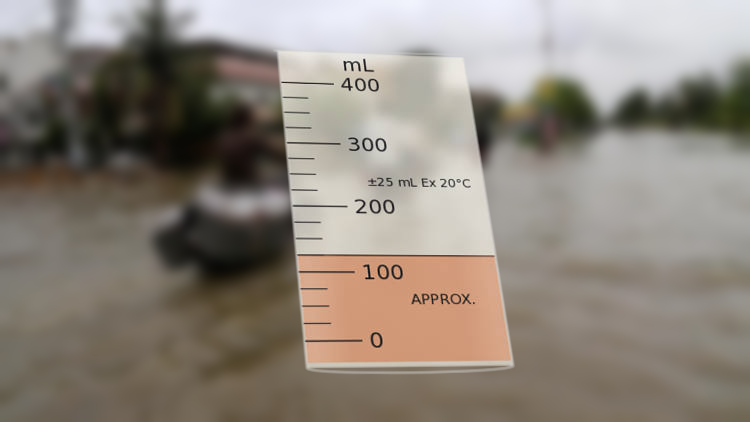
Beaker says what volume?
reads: 125 mL
